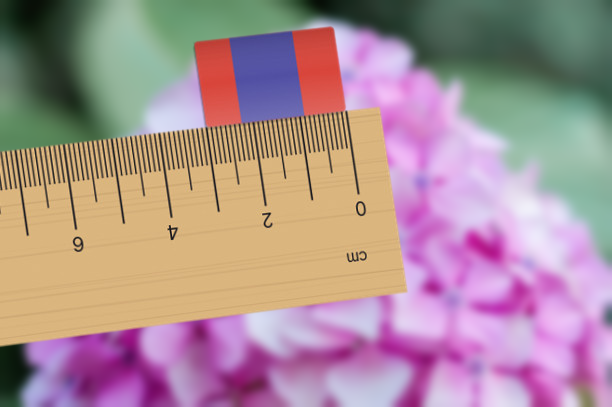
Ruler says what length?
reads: 3 cm
